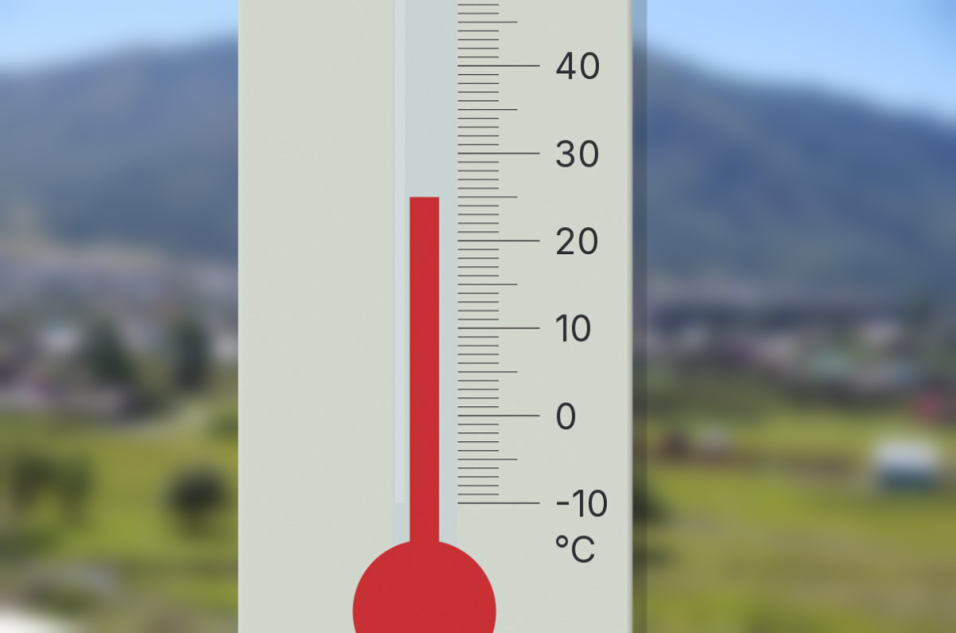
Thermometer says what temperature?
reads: 25 °C
